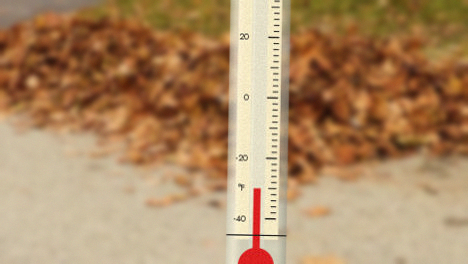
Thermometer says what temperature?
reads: -30 °F
